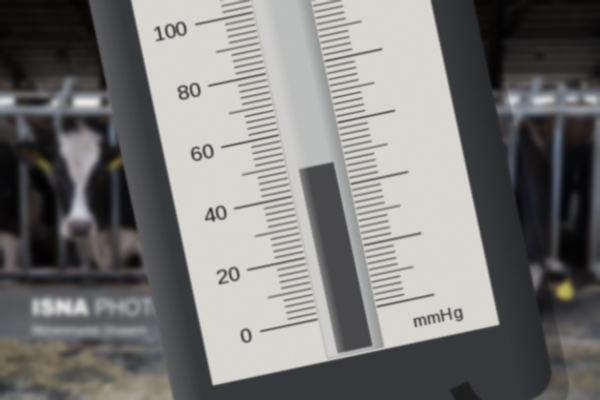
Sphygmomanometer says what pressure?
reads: 48 mmHg
